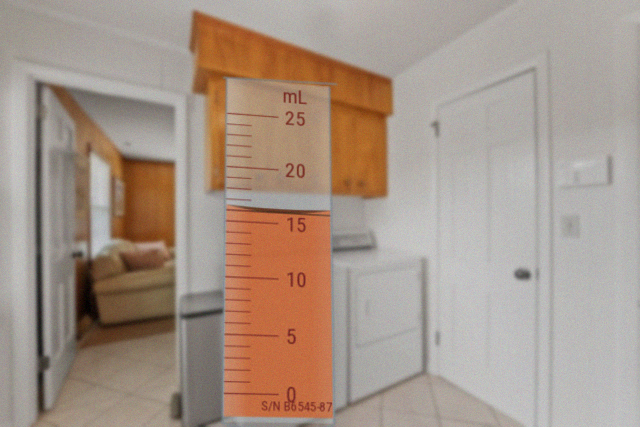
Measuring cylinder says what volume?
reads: 16 mL
